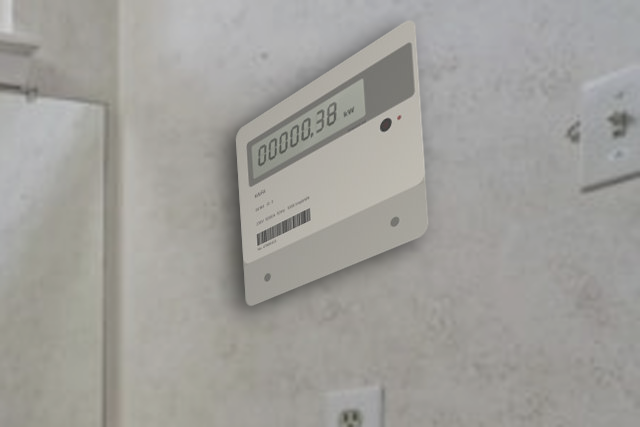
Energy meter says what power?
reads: 0.38 kW
